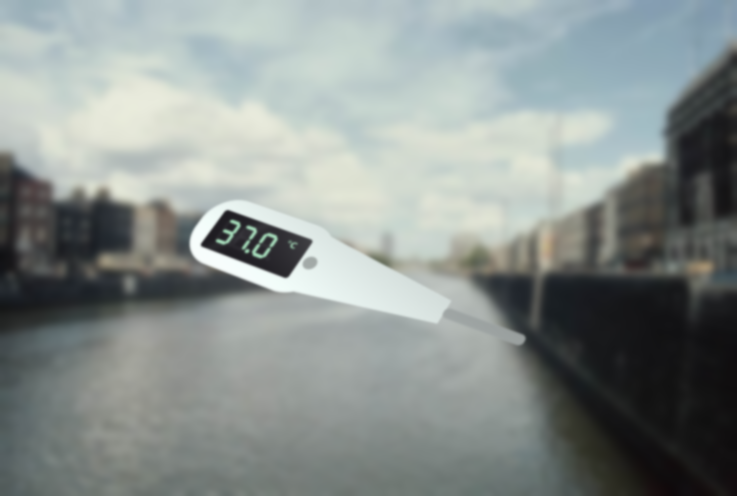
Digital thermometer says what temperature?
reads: 37.0 °C
